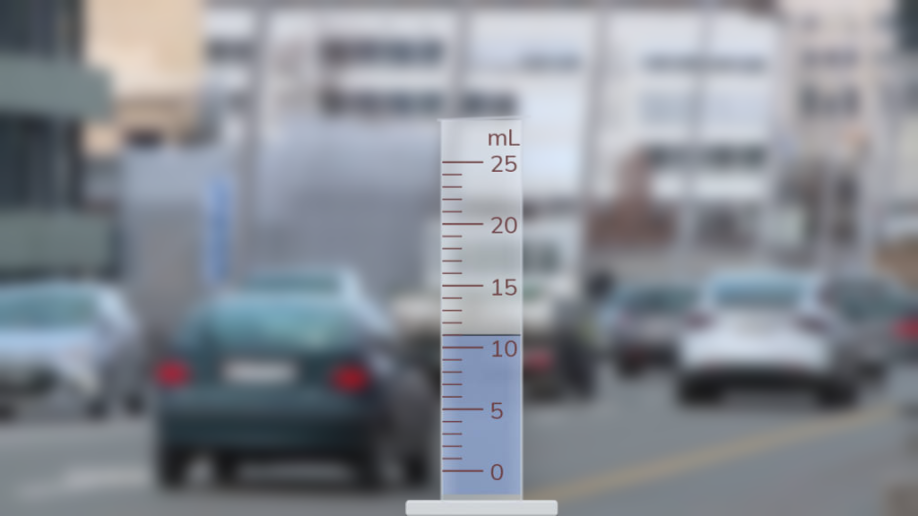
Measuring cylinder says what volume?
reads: 11 mL
